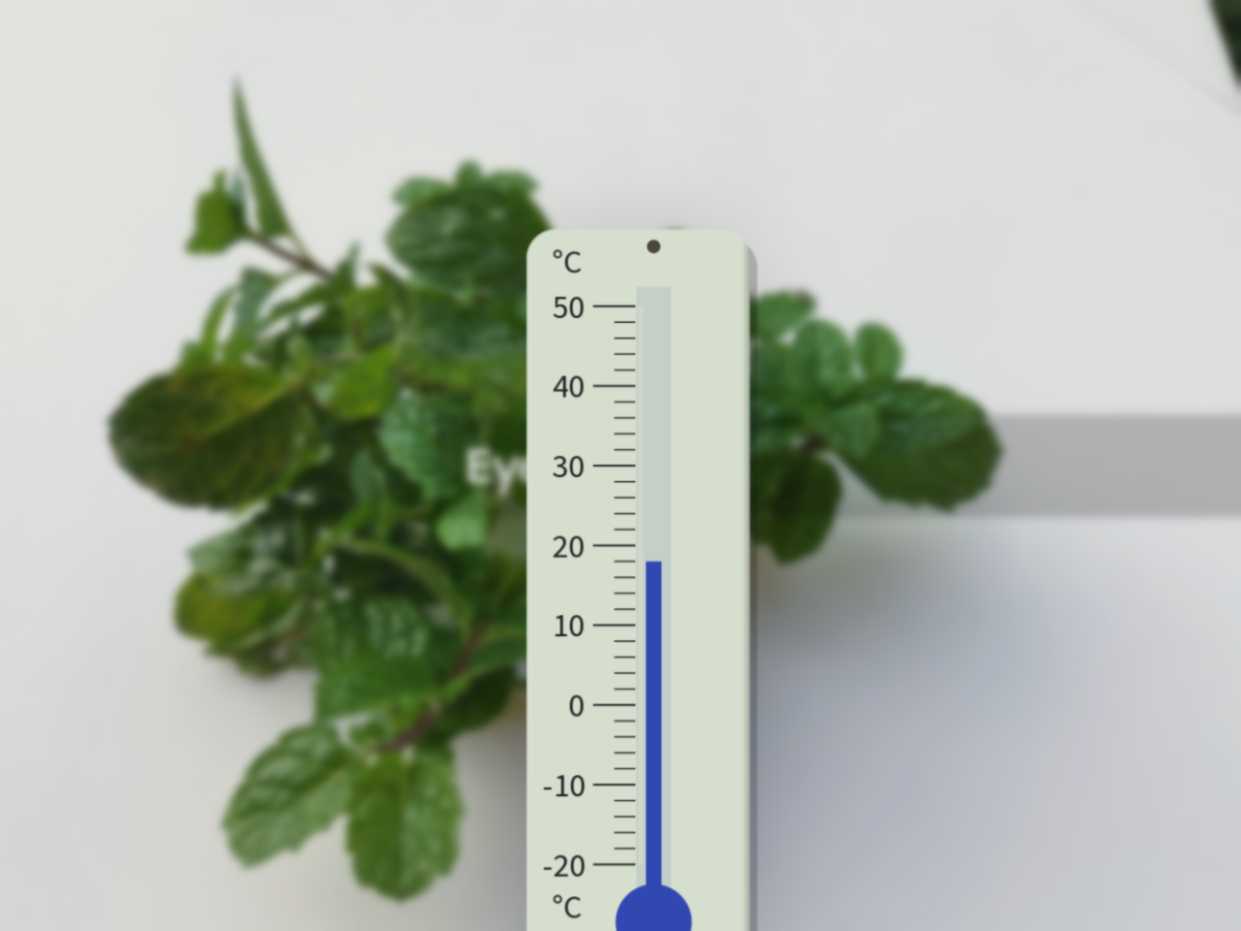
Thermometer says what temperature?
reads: 18 °C
